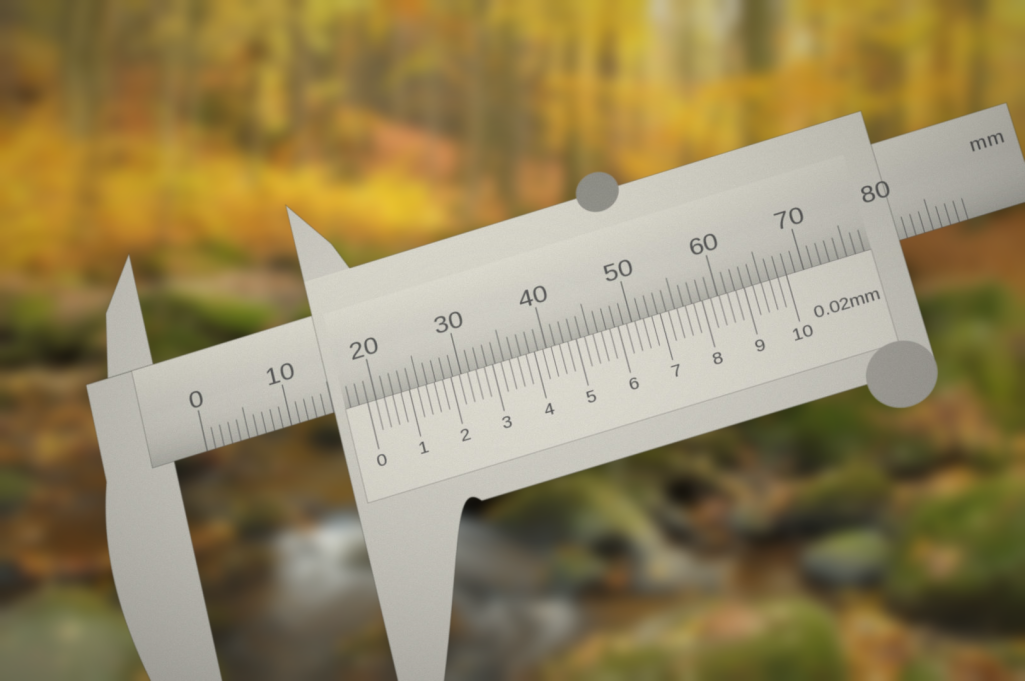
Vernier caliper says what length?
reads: 19.0 mm
